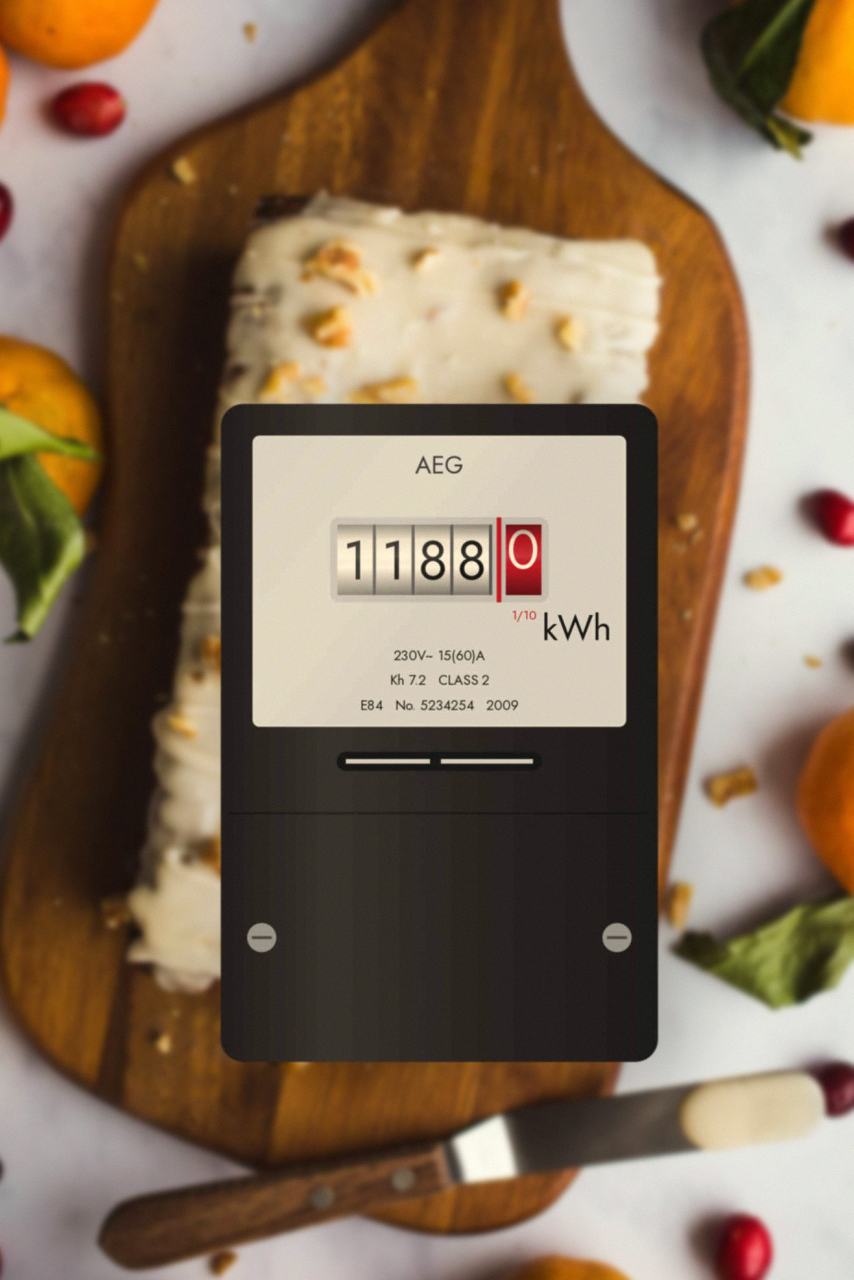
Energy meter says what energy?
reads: 1188.0 kWh
